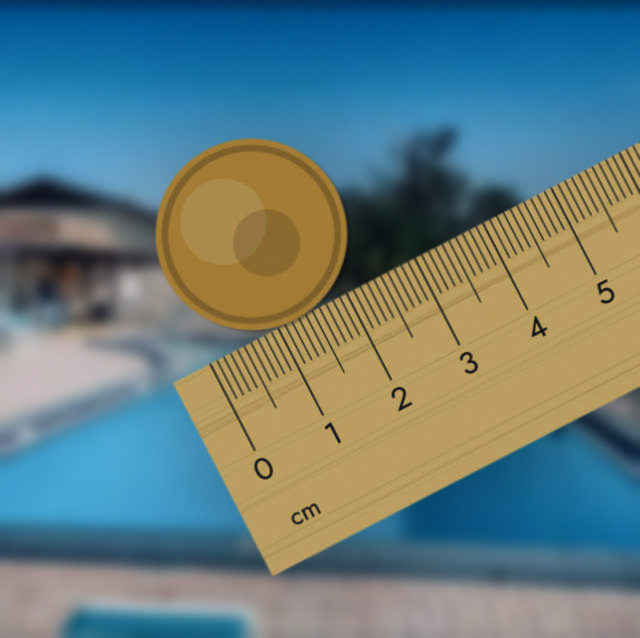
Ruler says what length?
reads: 2.5 cm
